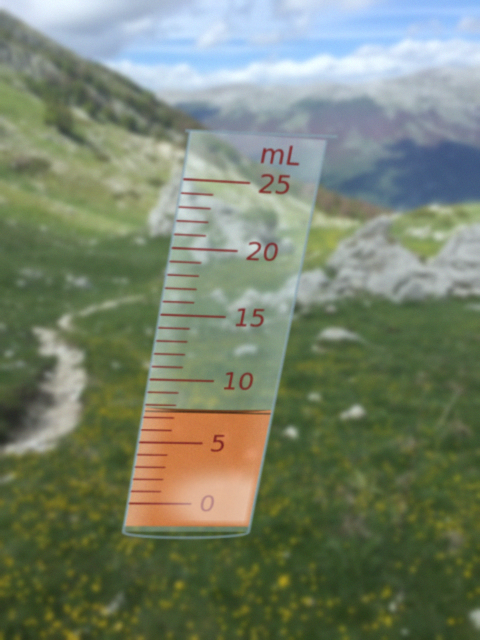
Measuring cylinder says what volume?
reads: 7.5 mL
